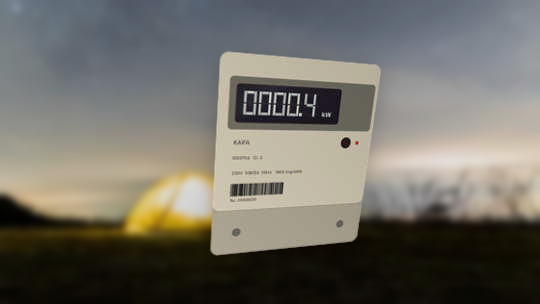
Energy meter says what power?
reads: 0.4 kW
